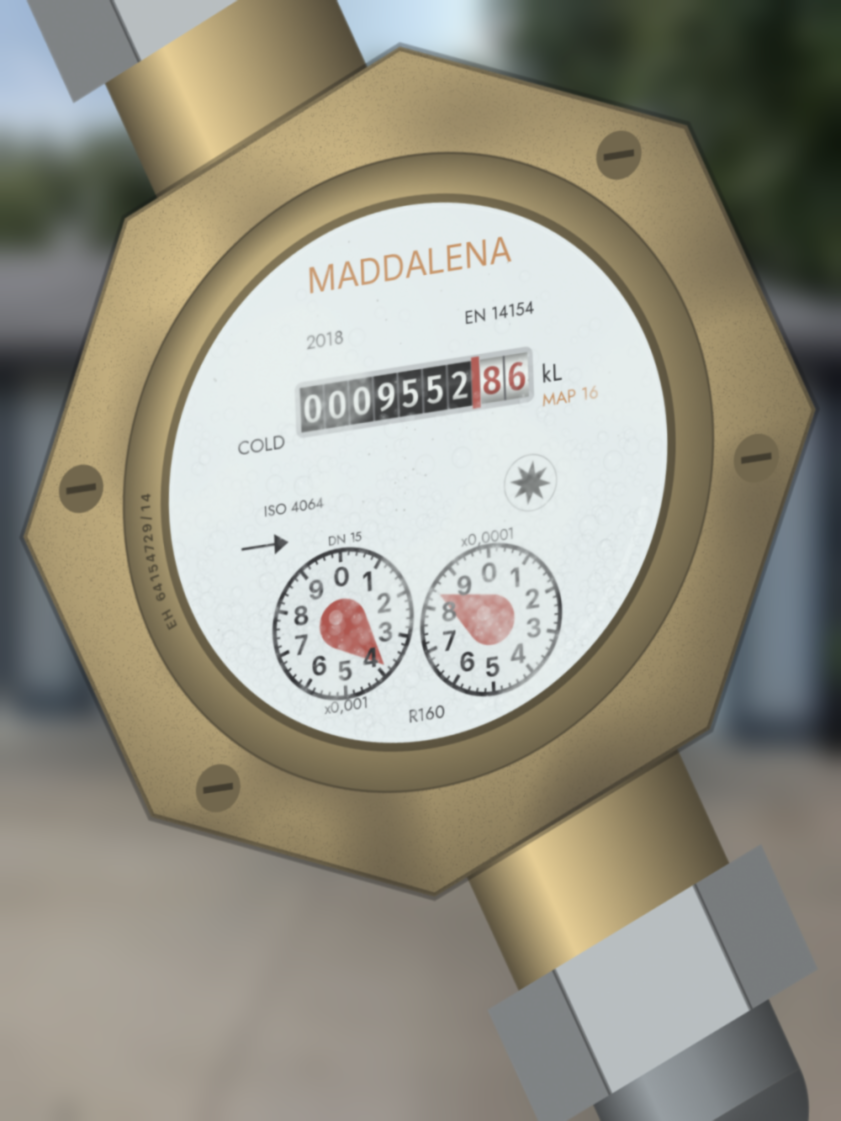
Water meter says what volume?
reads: 9552.8638 kL
